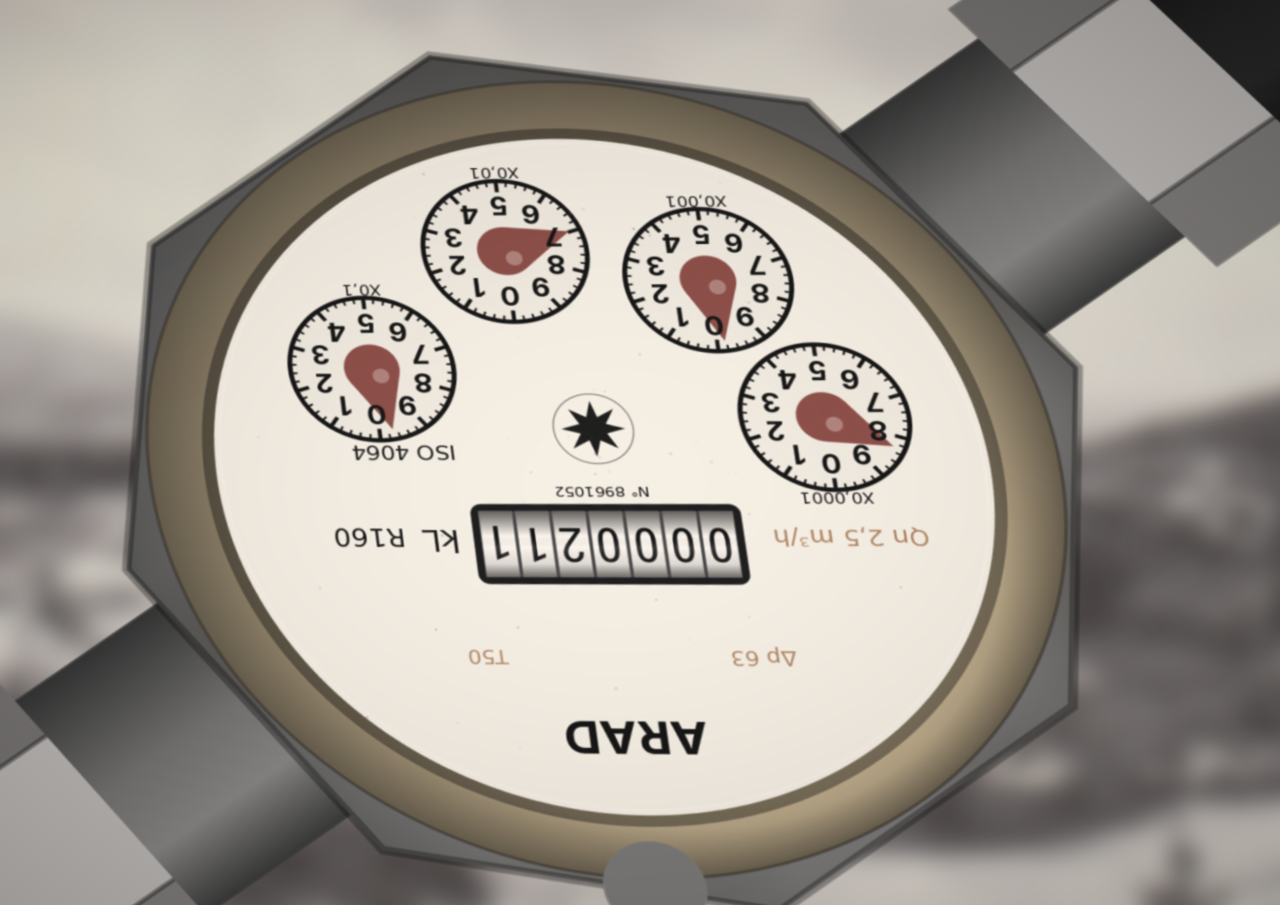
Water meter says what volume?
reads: 210.9698 kL
